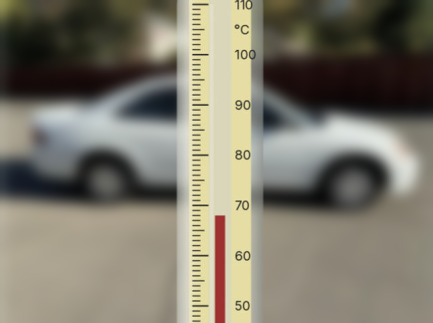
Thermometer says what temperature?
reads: 68 °C
